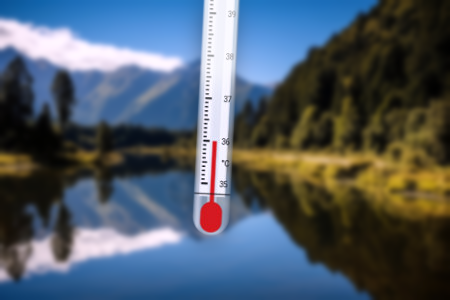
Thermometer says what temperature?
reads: 36 °C
